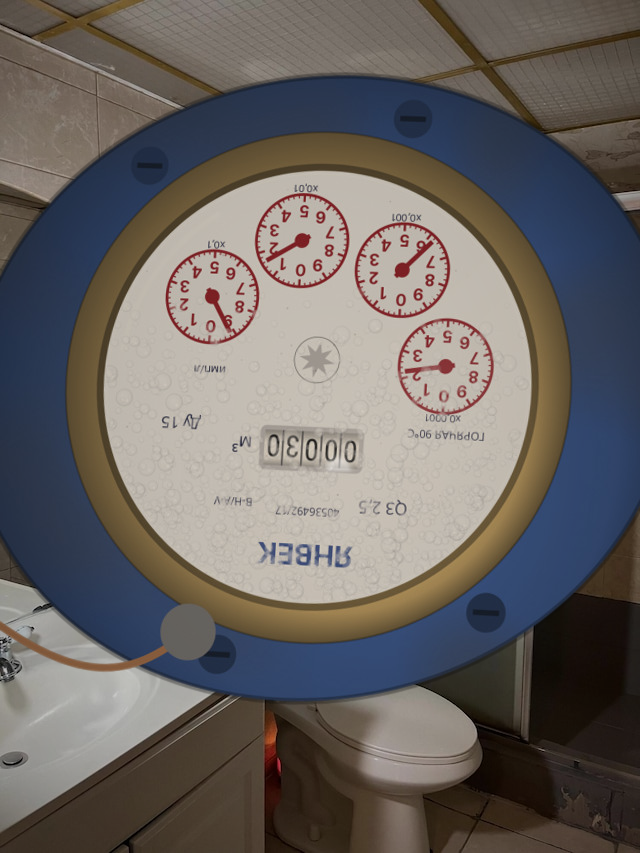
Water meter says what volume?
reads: 29.9162 m³
